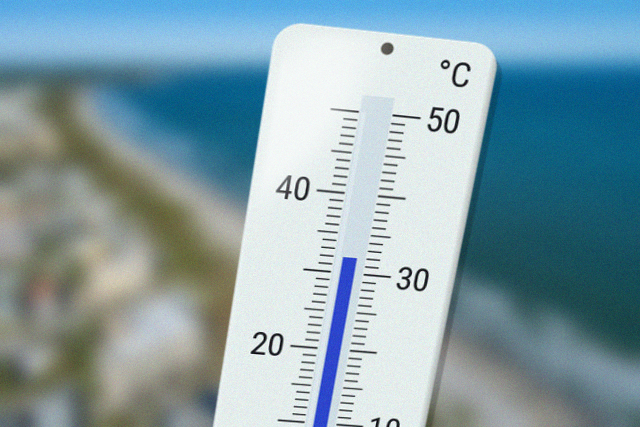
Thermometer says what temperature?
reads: 32 °C
